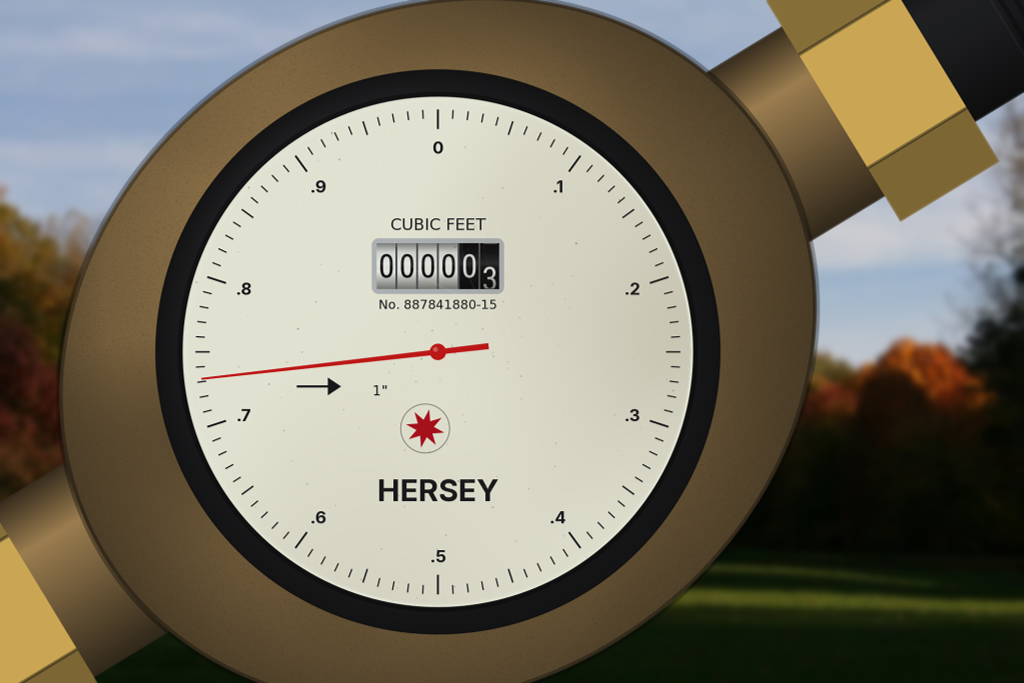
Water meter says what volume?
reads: 2.73 ft³
